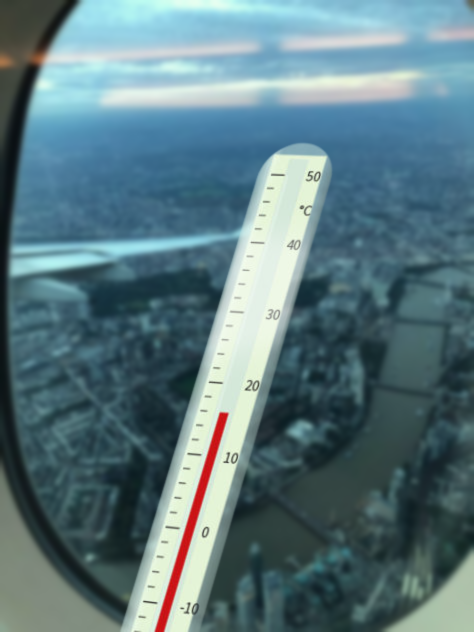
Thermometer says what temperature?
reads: 16 °C
